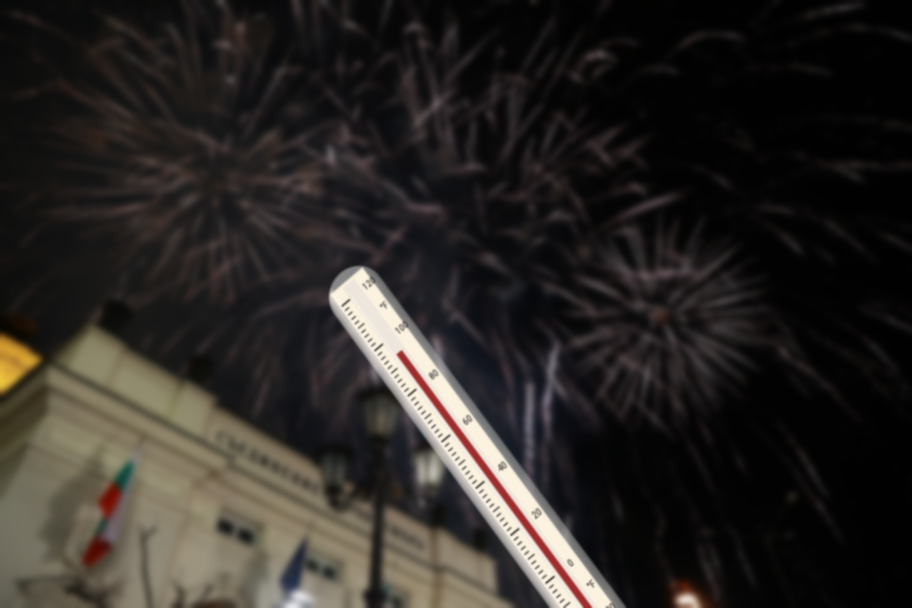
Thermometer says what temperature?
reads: 94 °F
